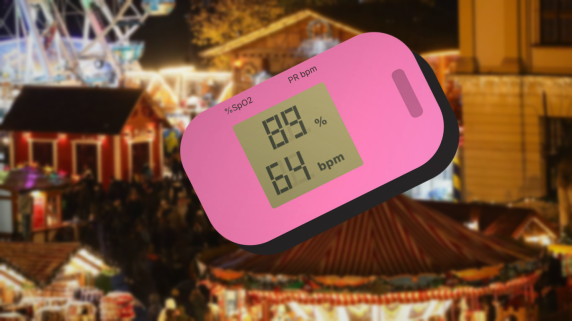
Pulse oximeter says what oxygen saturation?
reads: 89 %
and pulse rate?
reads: 64 bpm
